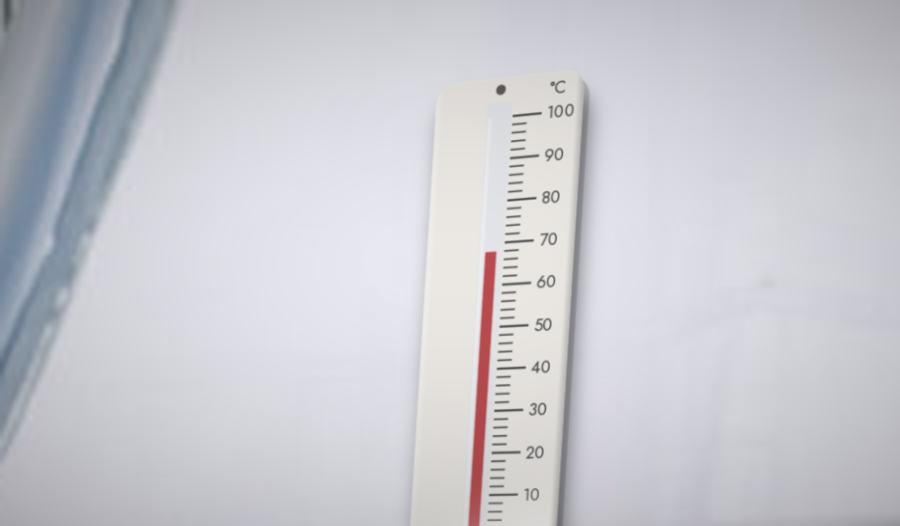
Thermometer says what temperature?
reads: 68 °C
